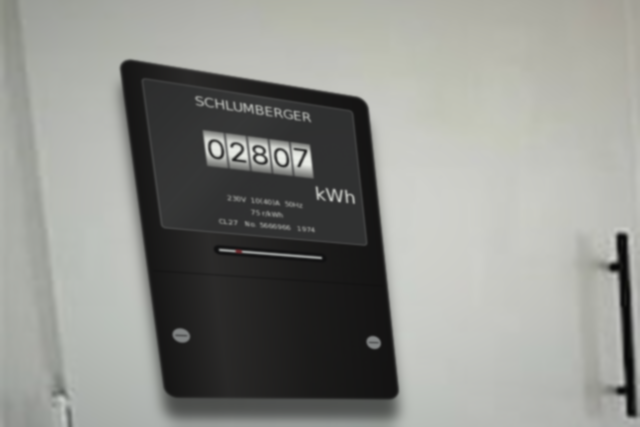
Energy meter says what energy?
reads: 2807 kWh
